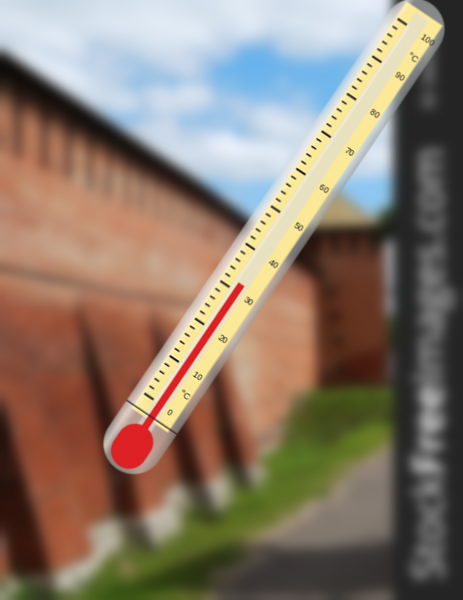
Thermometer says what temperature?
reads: 32 °C
